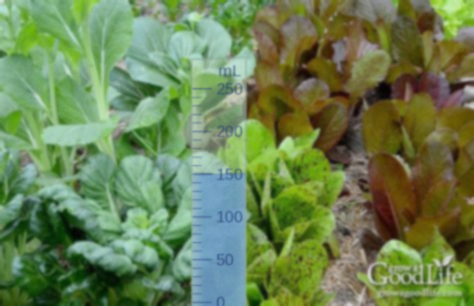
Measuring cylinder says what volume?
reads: 150 mL
